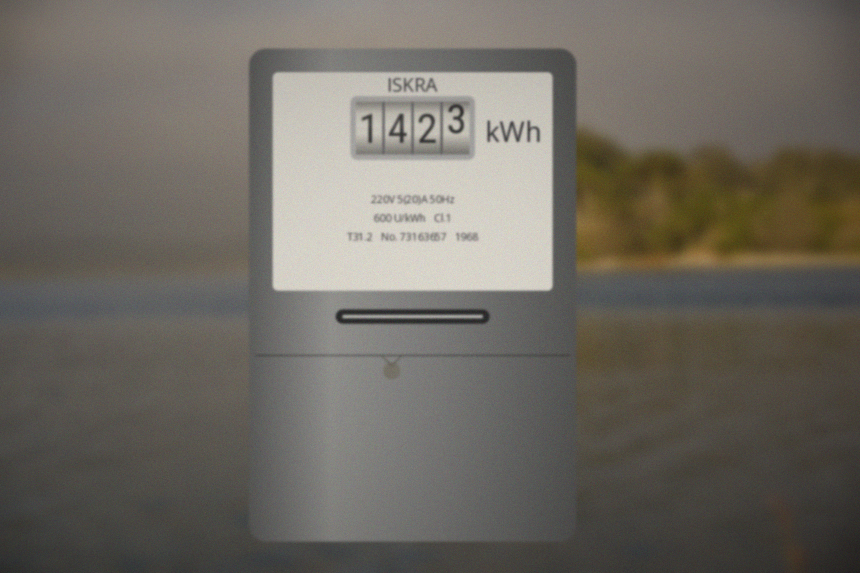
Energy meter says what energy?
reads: 1423 kWh
